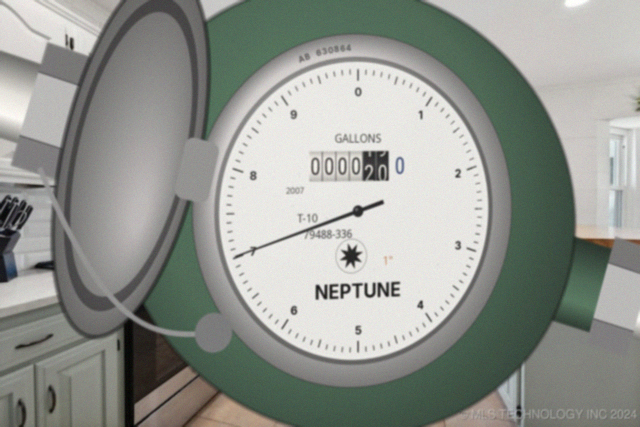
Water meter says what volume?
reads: 197.0 gal
